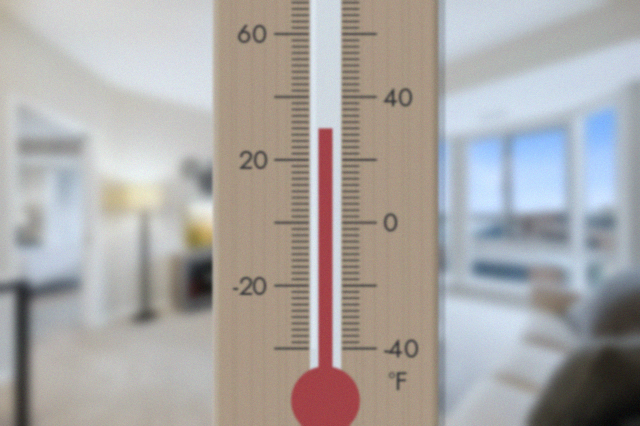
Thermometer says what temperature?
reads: 30 °F
